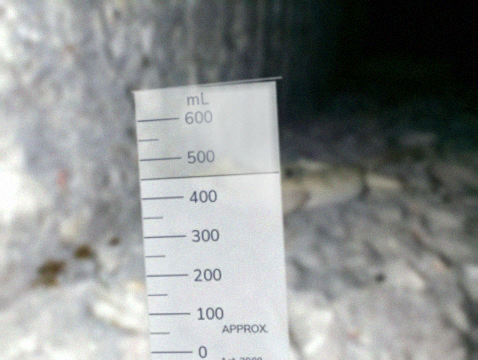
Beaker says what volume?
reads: 450 mL
